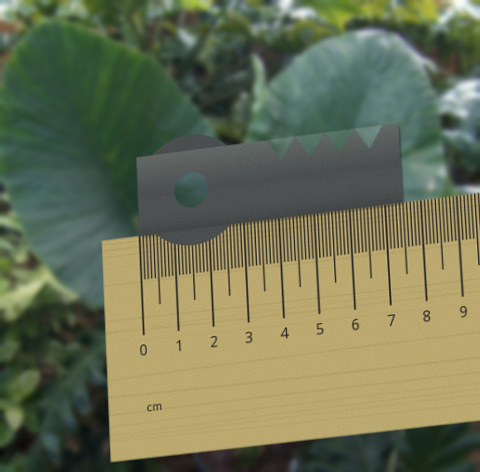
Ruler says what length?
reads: 7.5 cm
